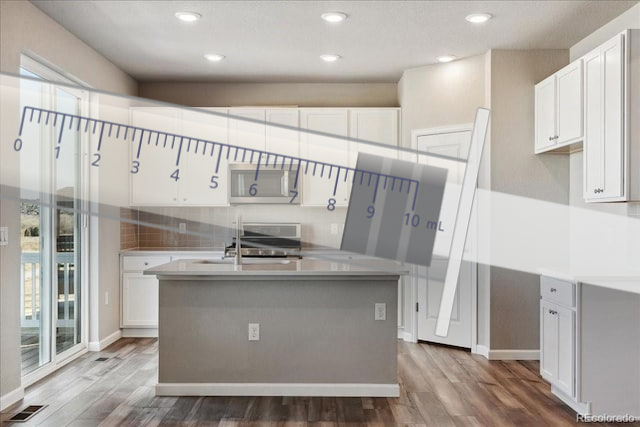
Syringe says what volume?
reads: 8.4 mL
